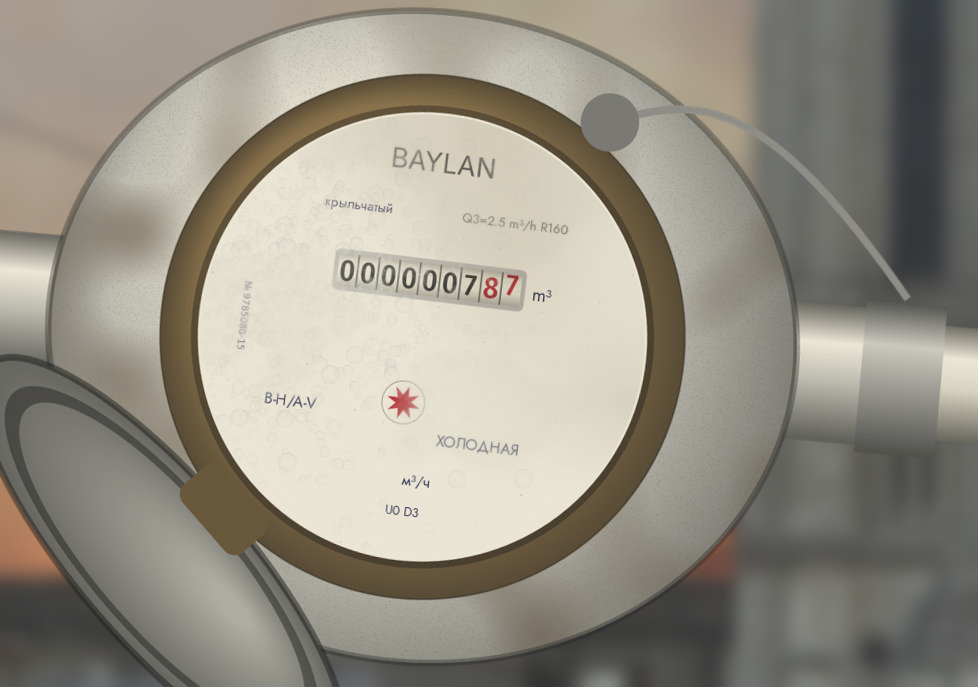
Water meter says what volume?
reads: 7.87 m³
